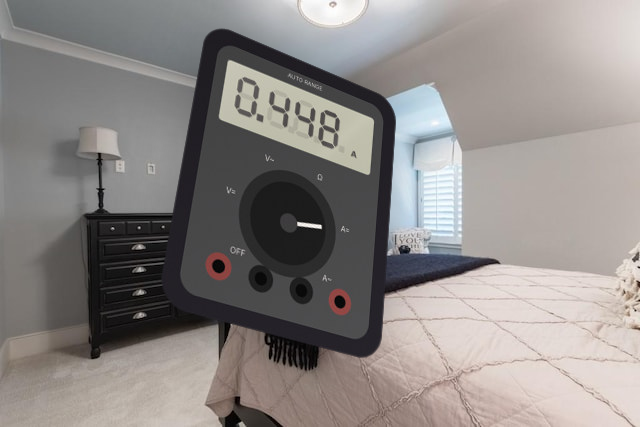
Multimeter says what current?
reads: 0.448 A
